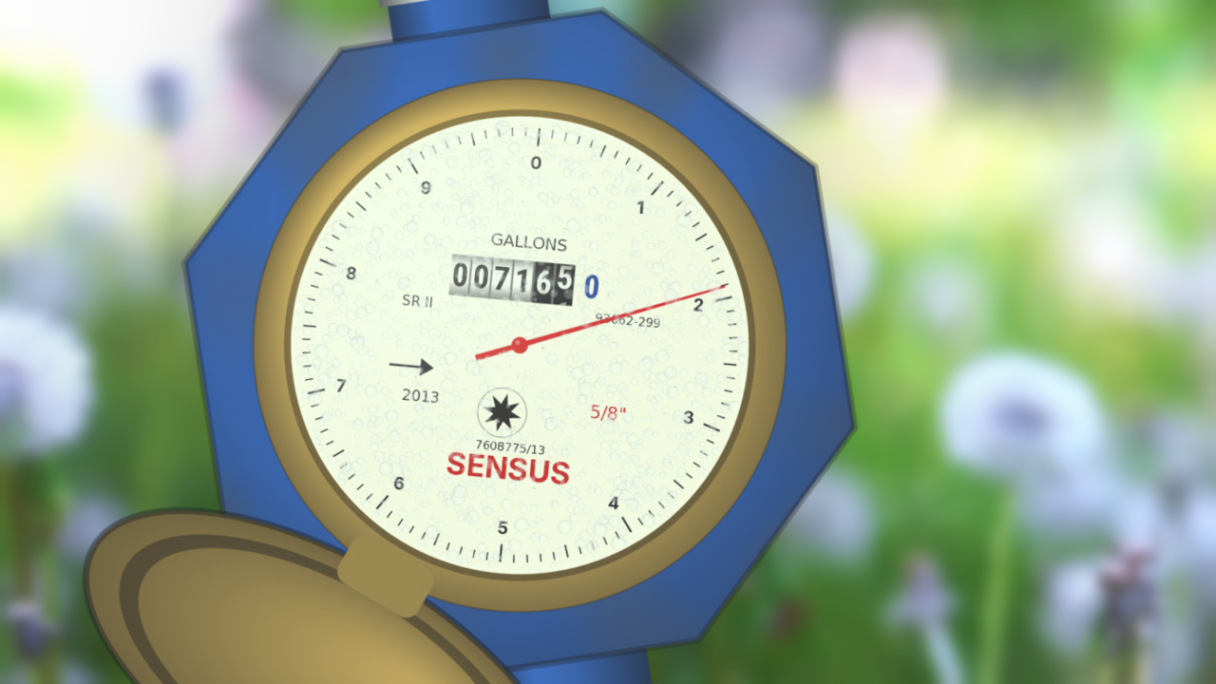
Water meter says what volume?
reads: 71651.9 gal
